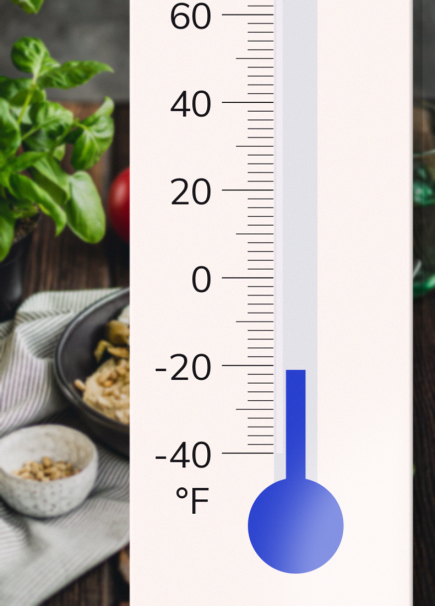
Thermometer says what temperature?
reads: -21 °F
